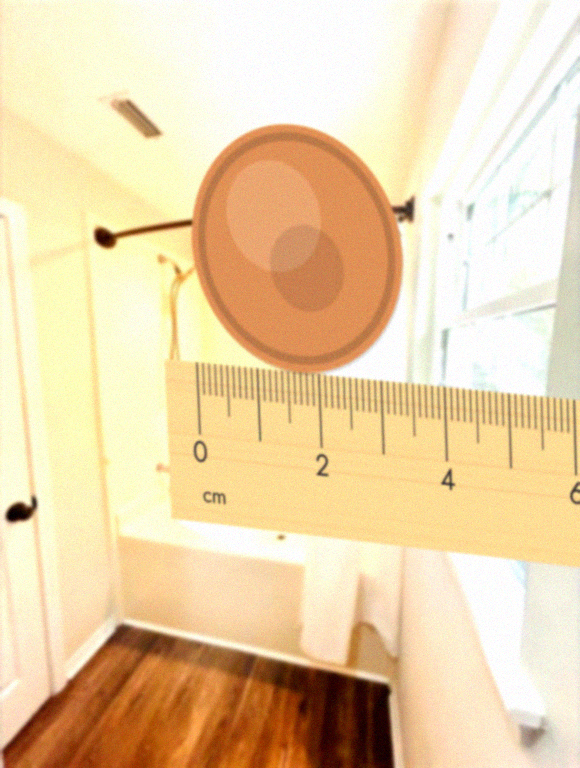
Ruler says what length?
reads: 3.4 cm
